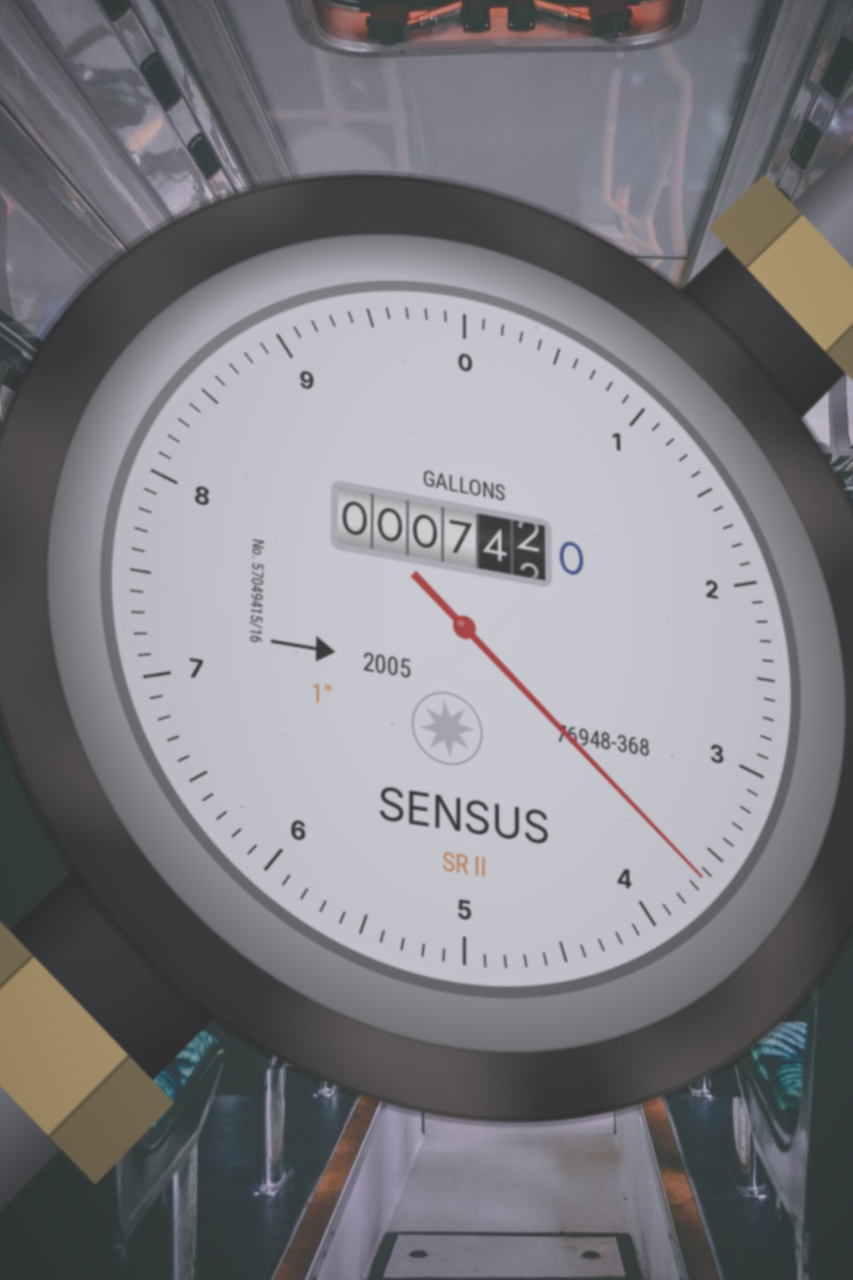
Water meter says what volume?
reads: 7423.6 gal
